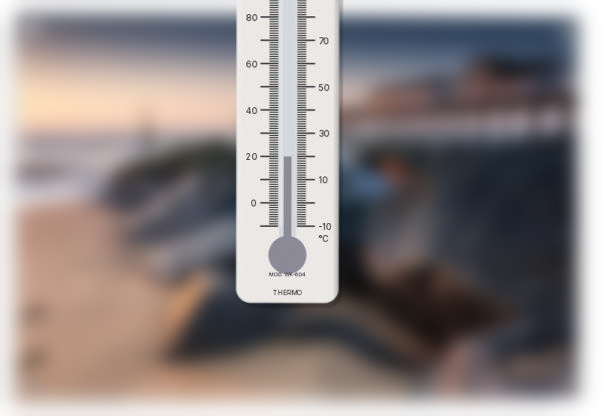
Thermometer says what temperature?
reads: 20 °C
